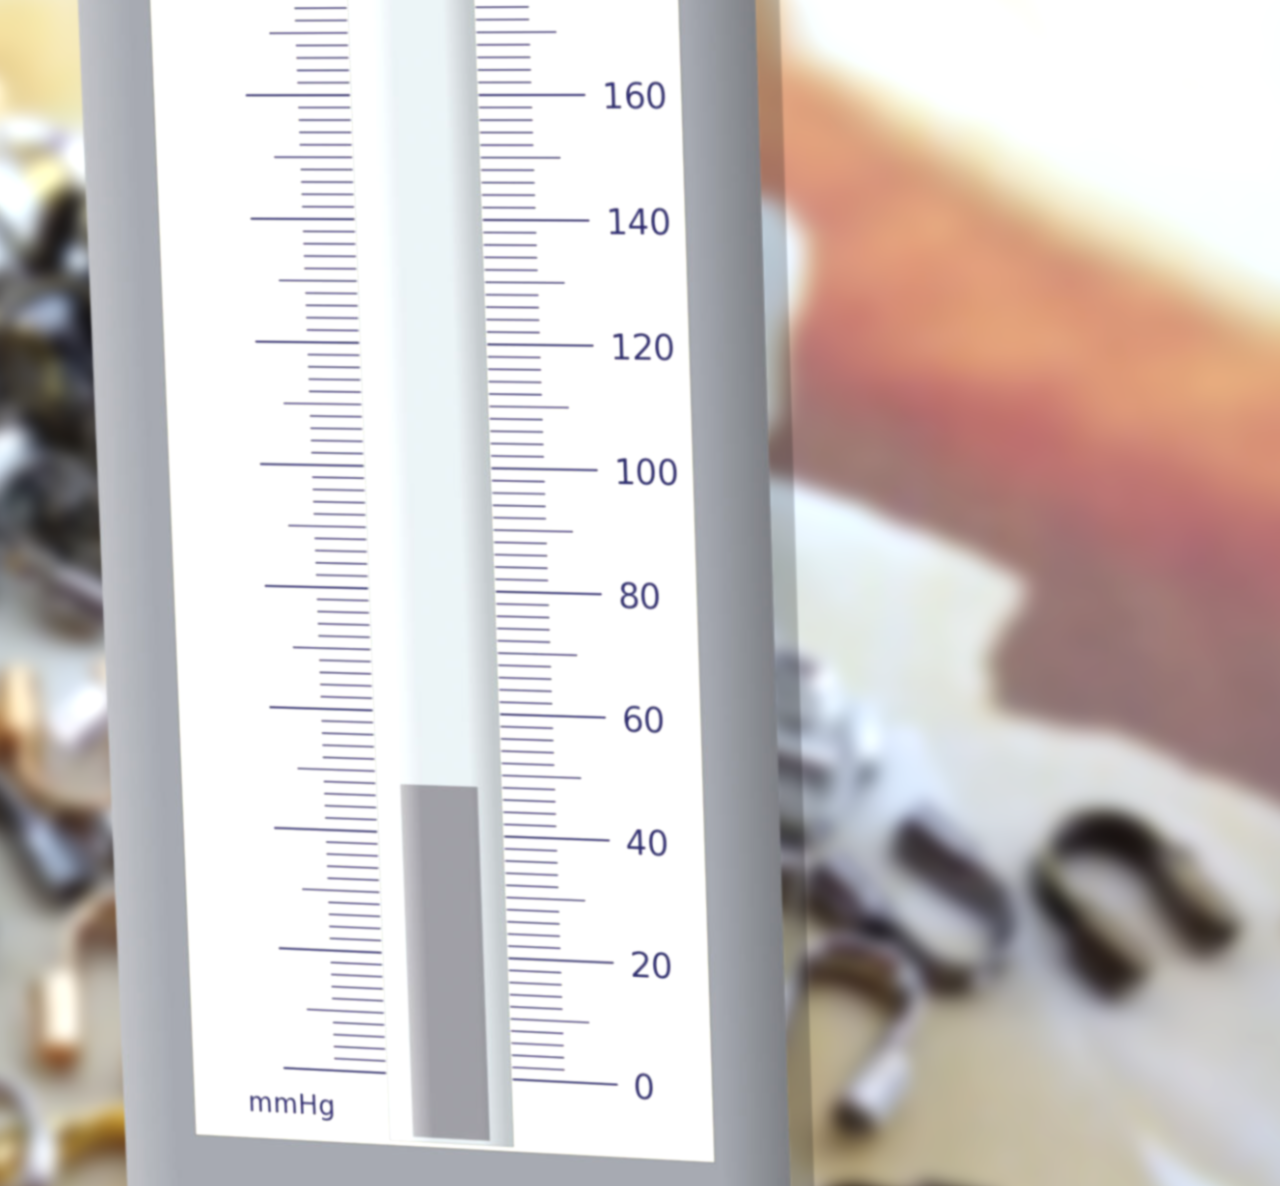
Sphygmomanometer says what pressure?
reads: 48 mmHg
